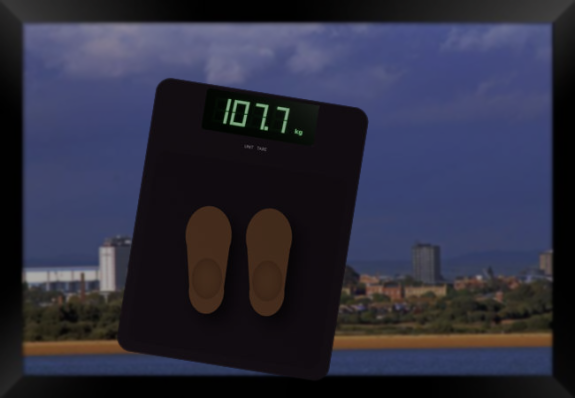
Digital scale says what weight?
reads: 107.7 kg
